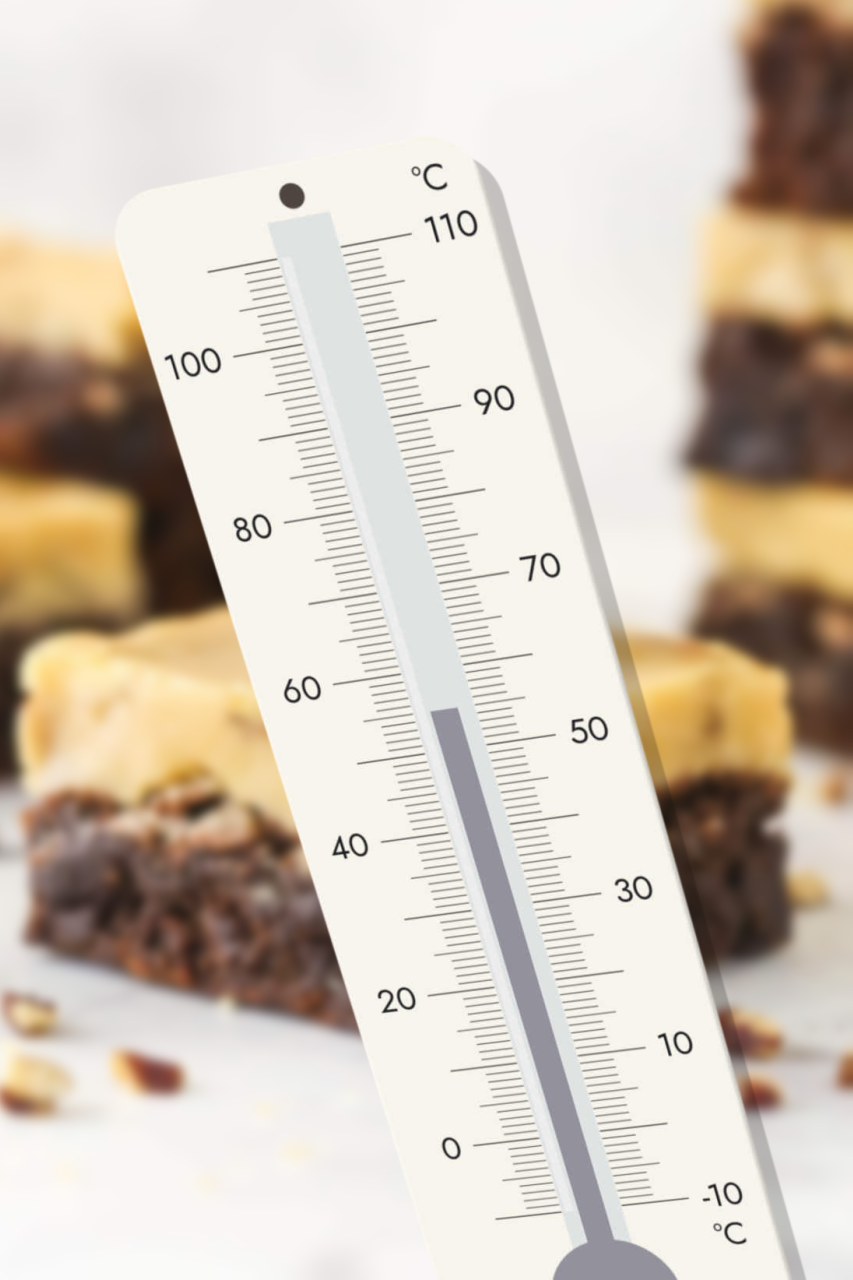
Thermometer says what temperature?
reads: 55 °C
